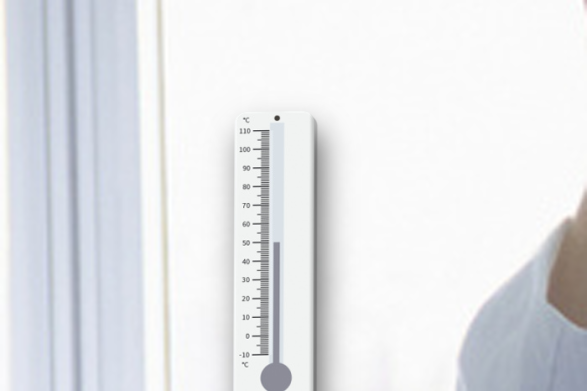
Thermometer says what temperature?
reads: 50 °C
